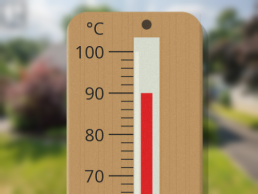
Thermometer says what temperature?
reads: 90 °C
